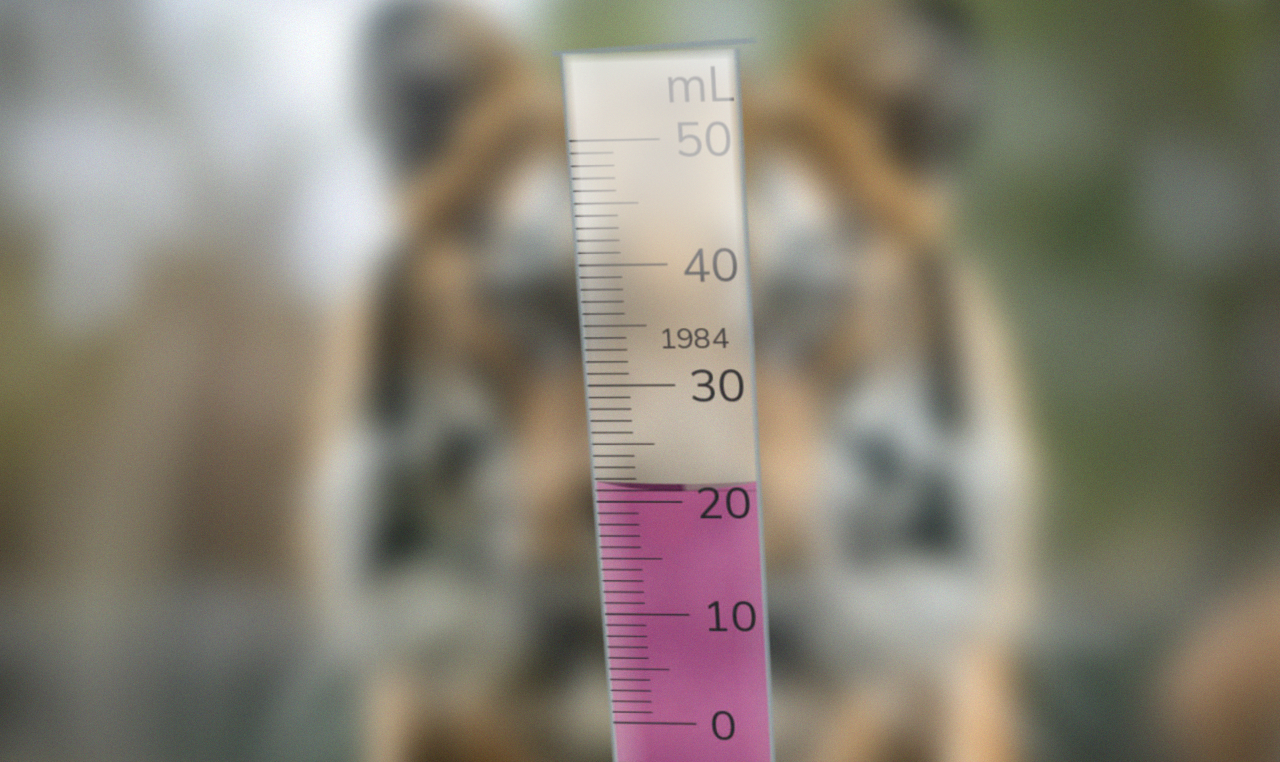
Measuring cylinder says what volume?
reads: 21 mL
